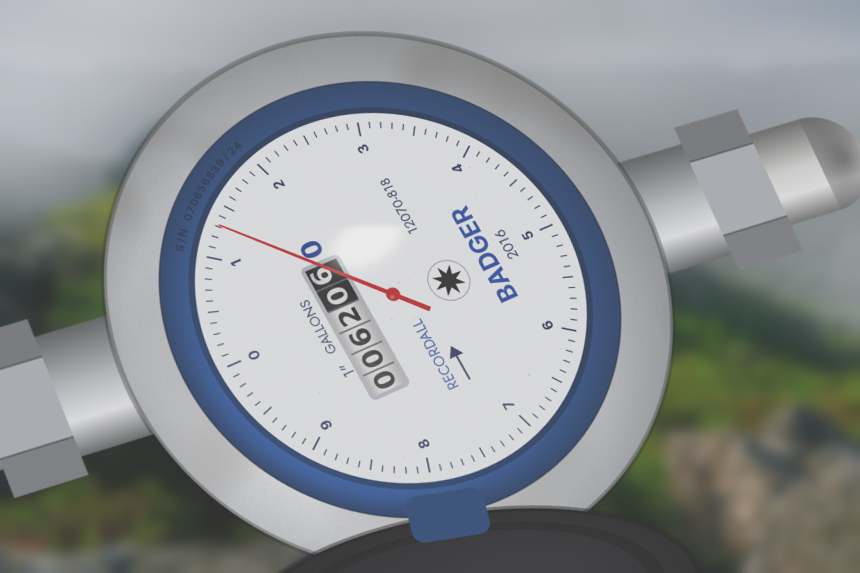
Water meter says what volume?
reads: 62061.3 gal
